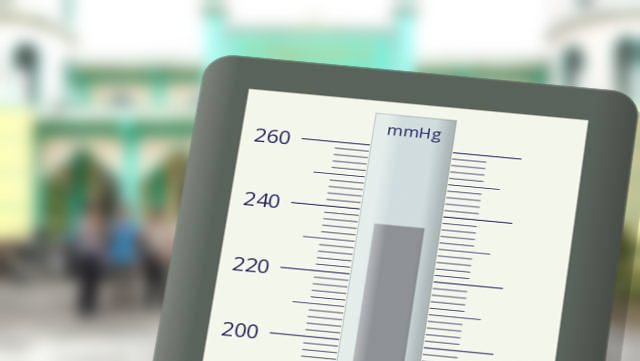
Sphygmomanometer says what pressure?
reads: 236 mmHg
